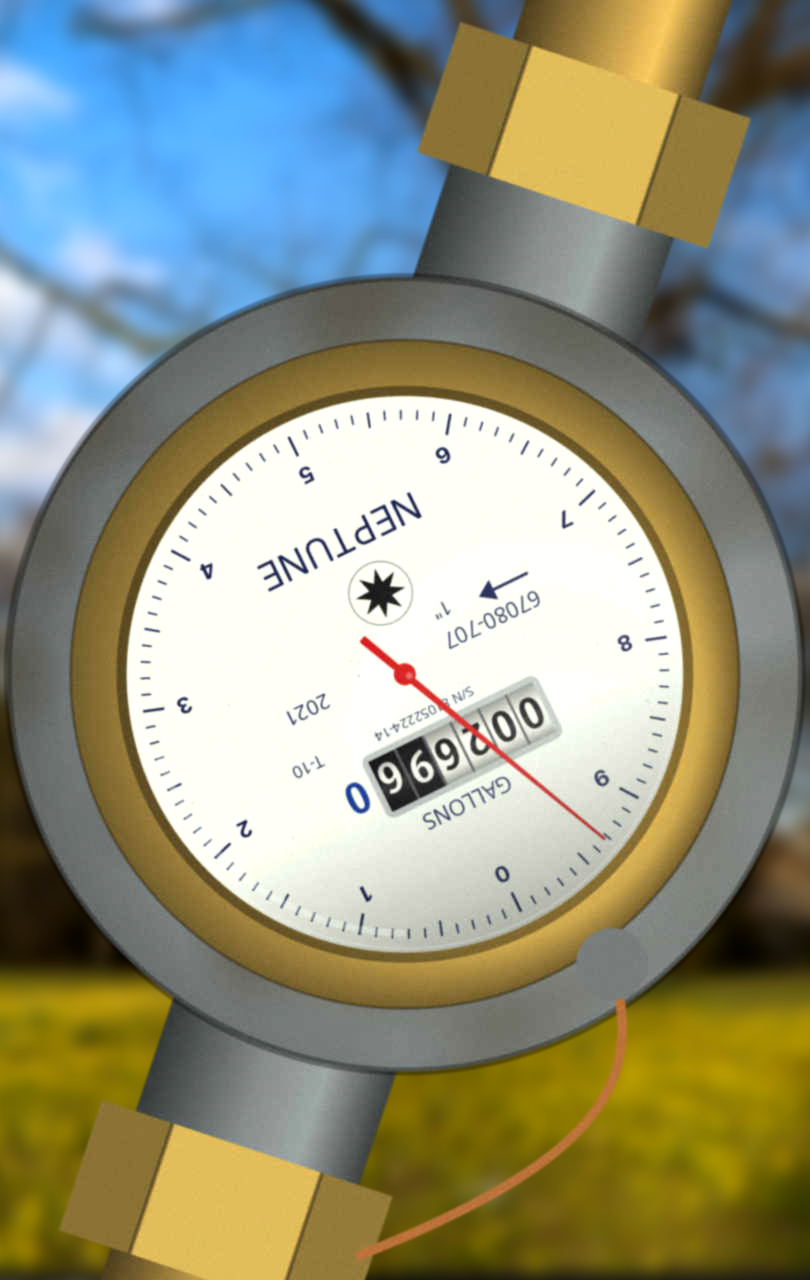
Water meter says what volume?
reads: 26959.3 gal
